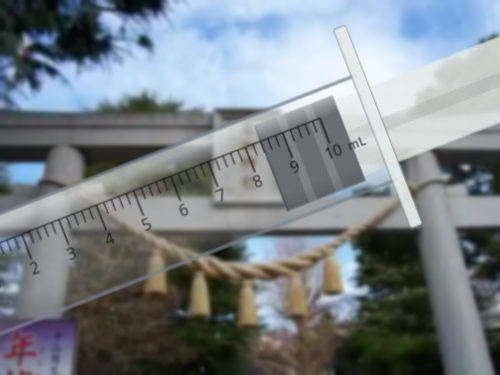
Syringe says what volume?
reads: 8.4 mL
